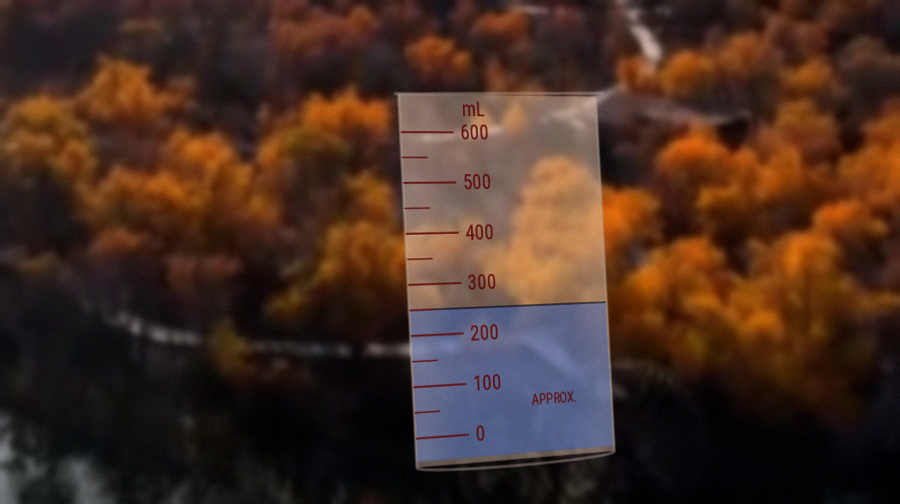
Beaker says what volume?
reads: 250 mL
